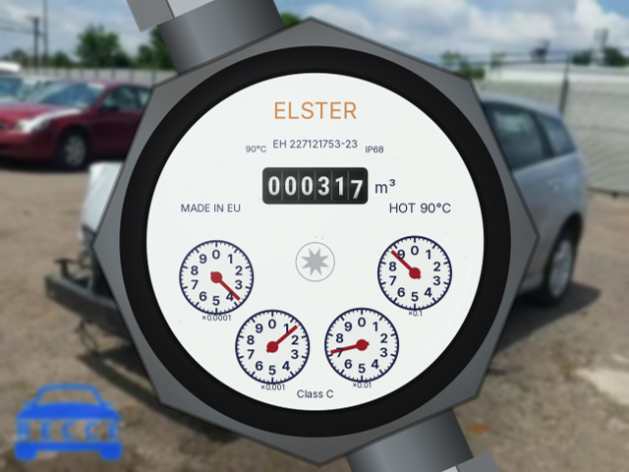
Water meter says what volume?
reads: 316.8713 m³
